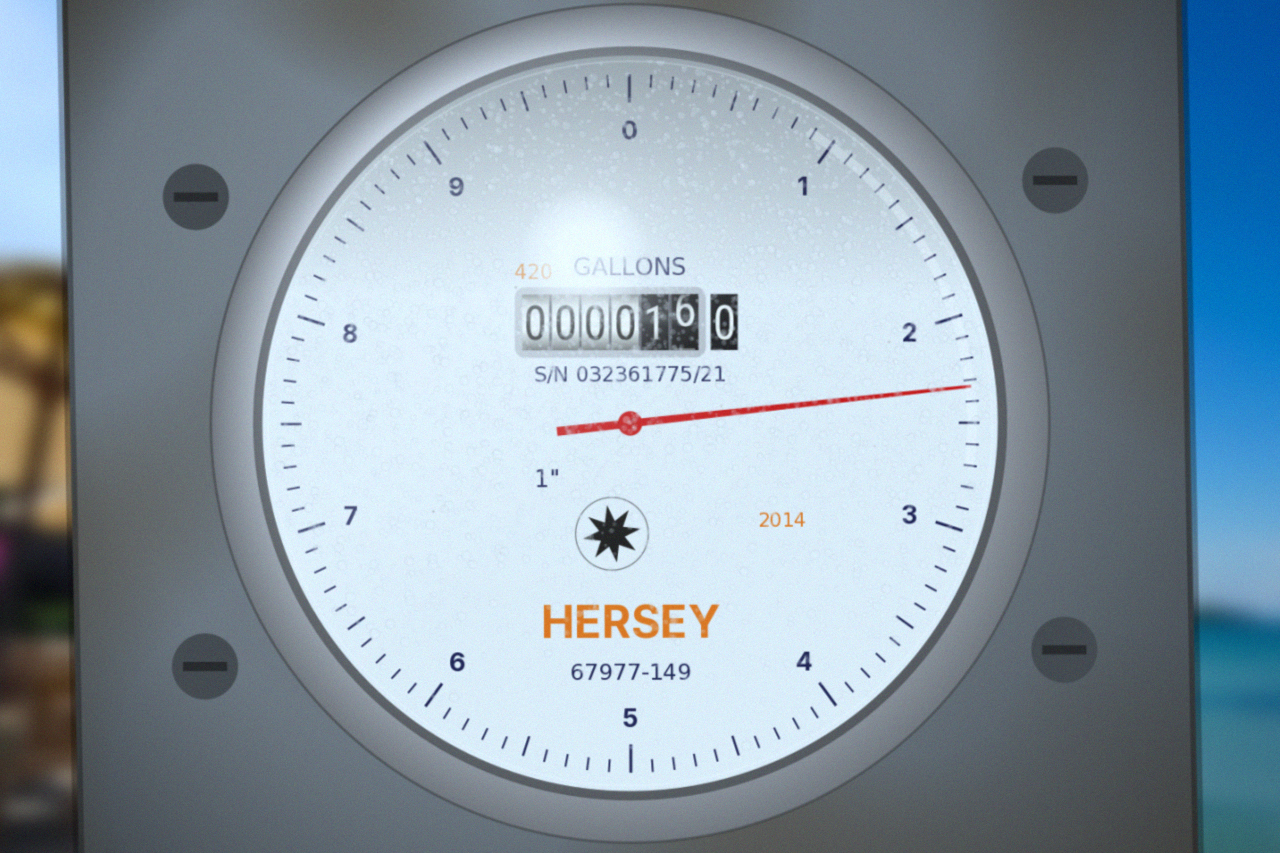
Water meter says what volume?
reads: 162.3 gal
